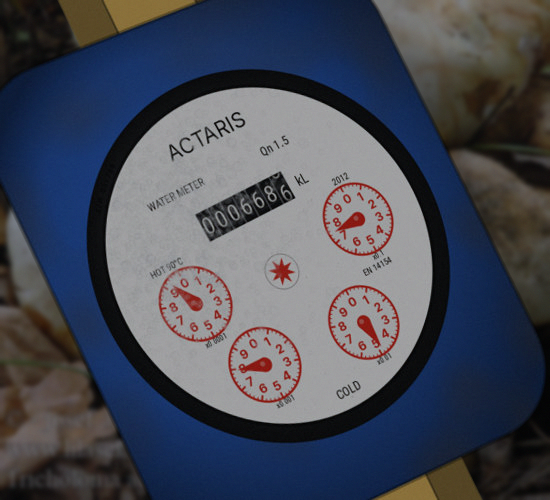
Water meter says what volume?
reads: 6685.7479 kL
